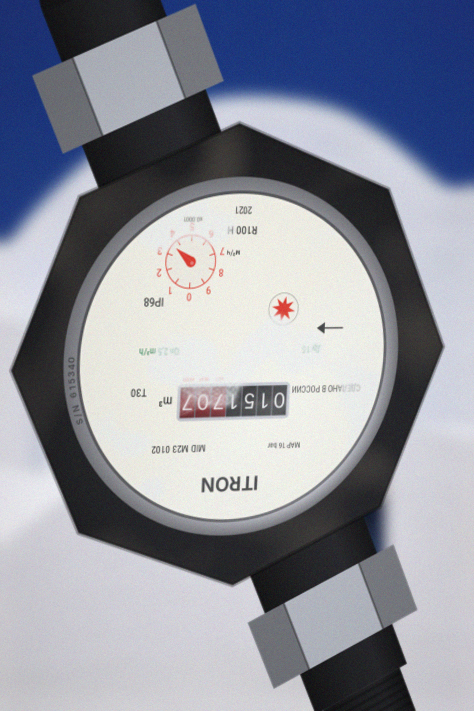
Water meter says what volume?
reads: 151.7073 m³
